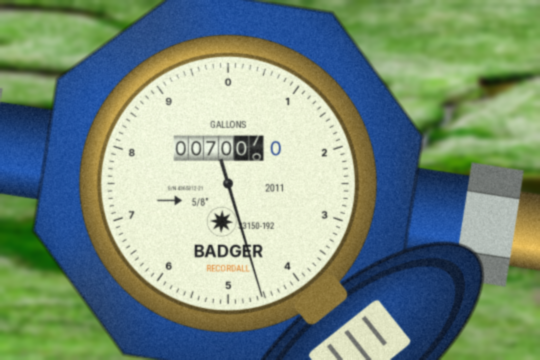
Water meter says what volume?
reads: 70074.5 gal
